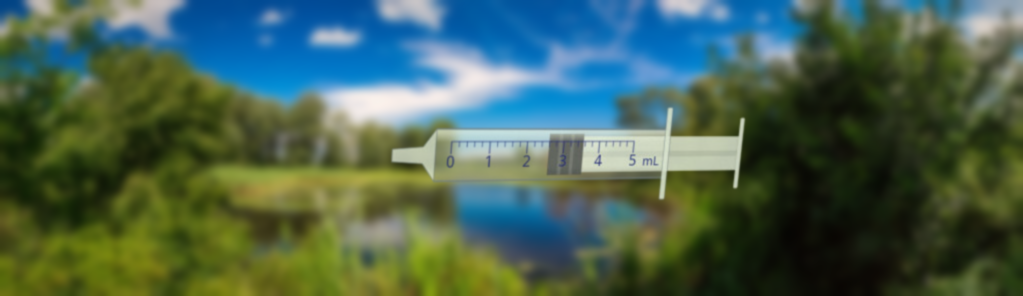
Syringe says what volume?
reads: 2.6 mL
